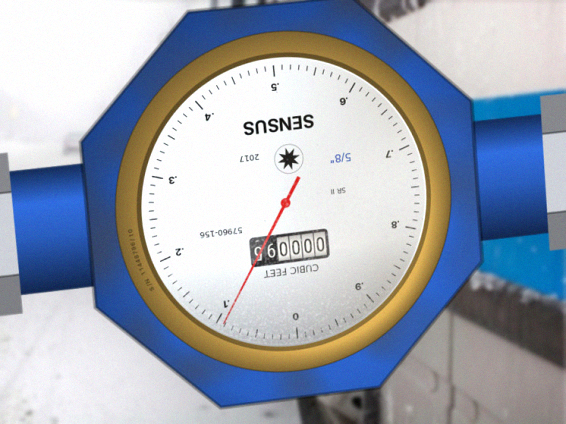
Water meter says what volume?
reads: 95.09 ft³
